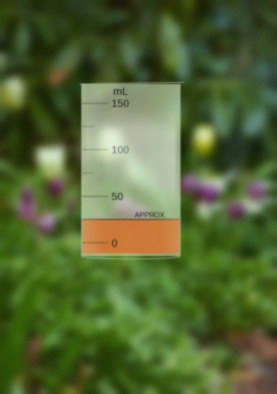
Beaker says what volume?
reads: 25 mL
